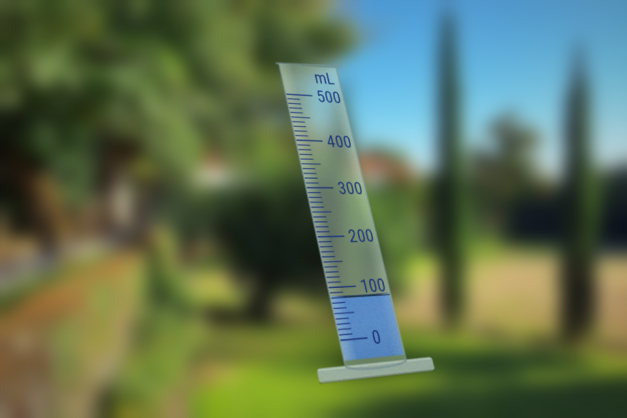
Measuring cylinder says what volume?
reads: 80 mL
